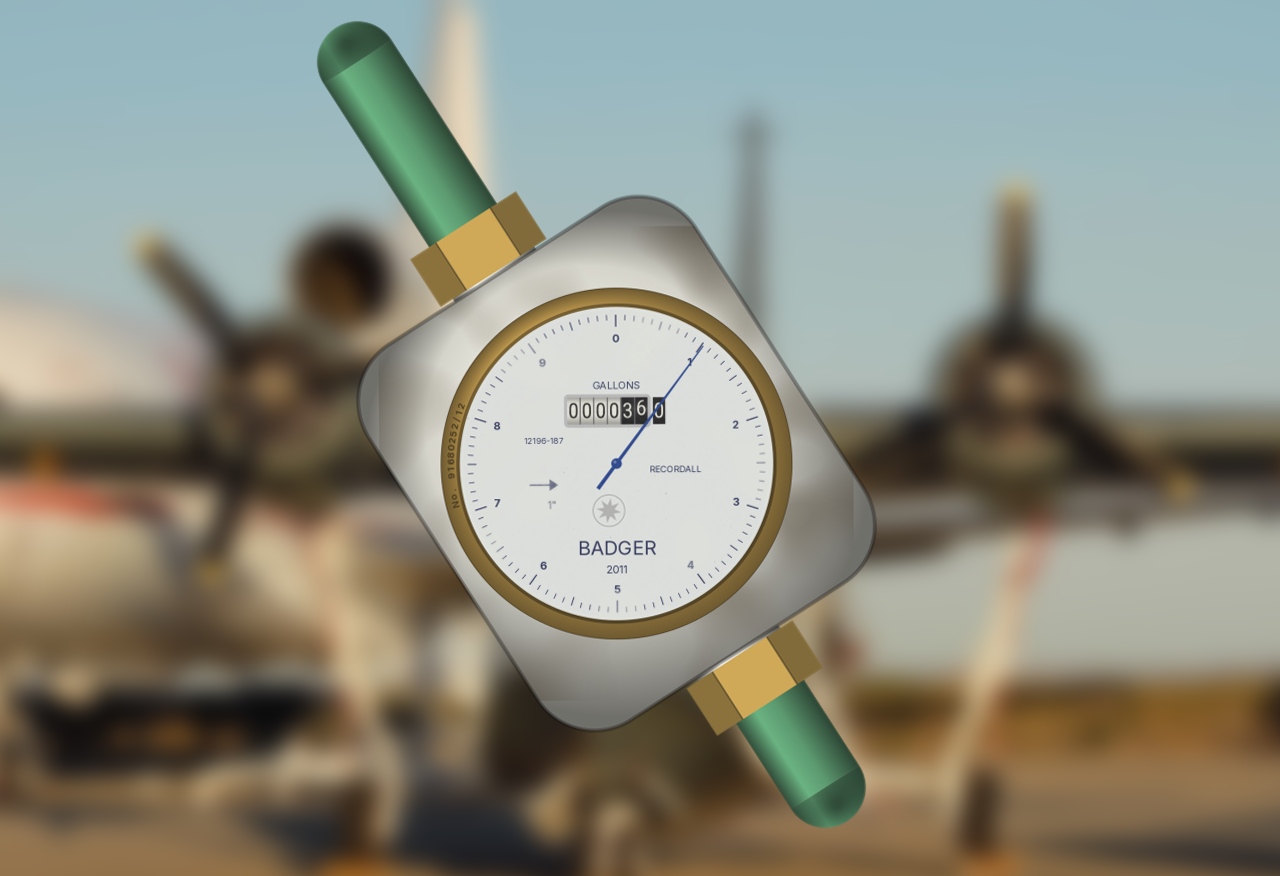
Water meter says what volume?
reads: 361.0 gal
